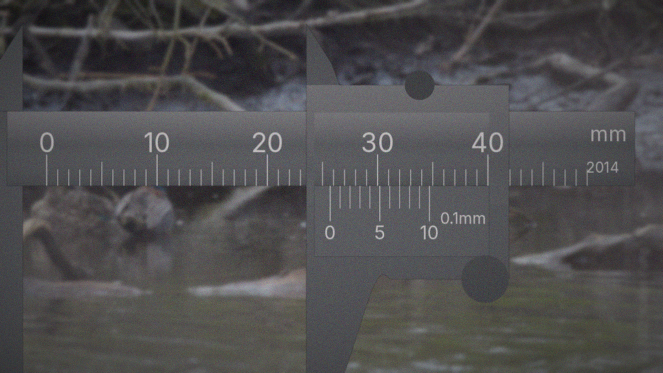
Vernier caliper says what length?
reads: 25.7 mm
